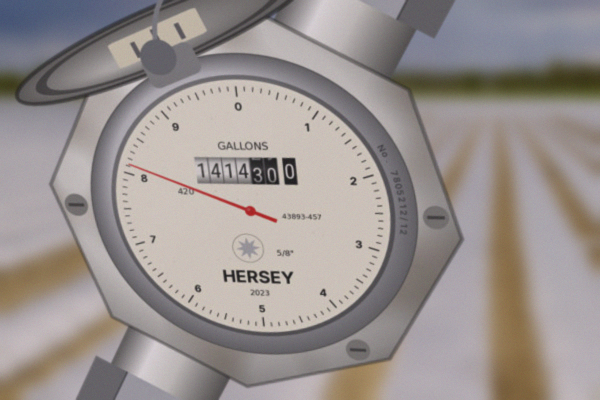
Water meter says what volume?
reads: 1414298.1 gal
